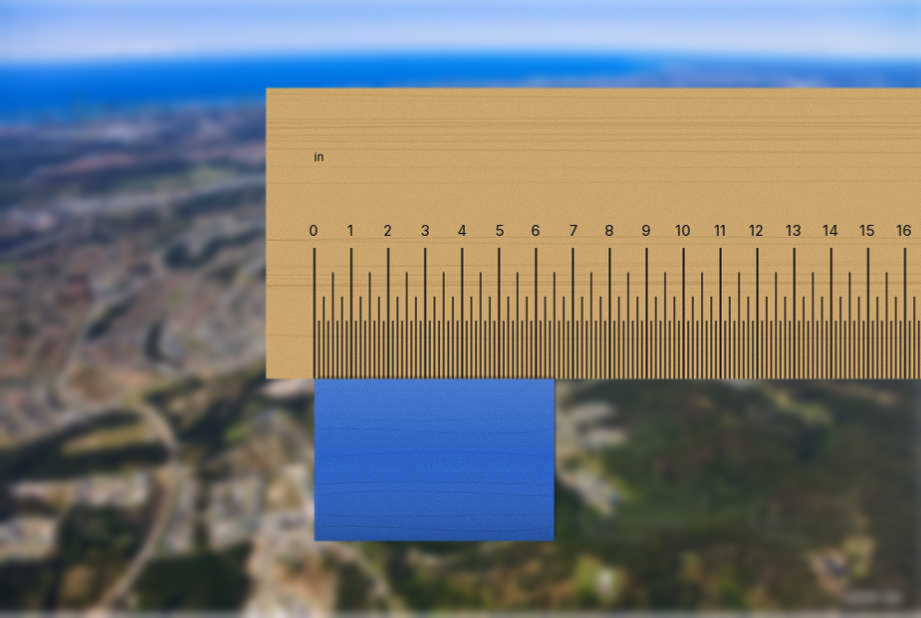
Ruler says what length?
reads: 6.5 in
